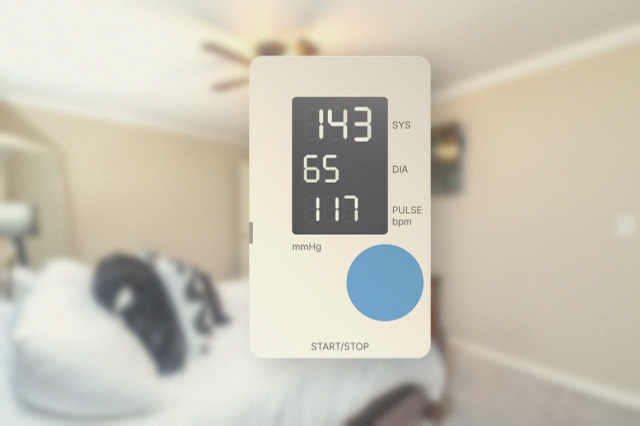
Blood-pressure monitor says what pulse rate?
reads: 117 bpm
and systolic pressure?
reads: 143 mmHg
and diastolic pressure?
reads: 65 mmHg
